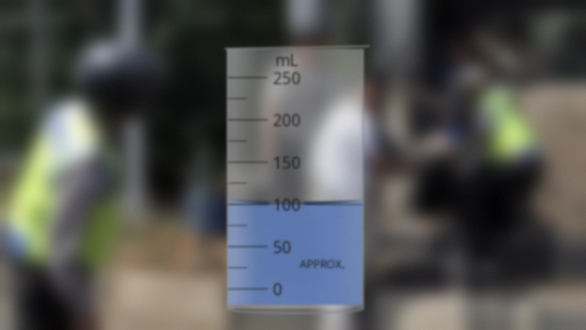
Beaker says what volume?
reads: 100 mL
